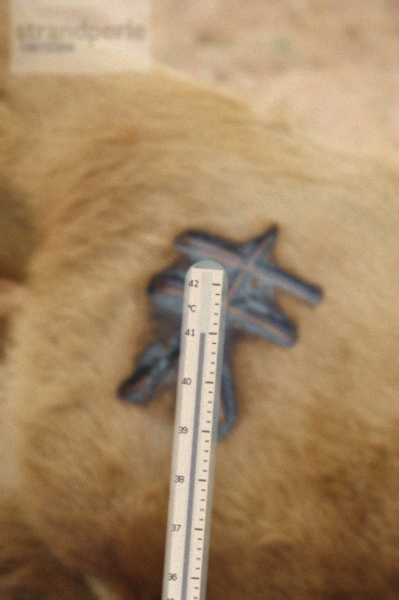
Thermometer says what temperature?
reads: 41 °C
